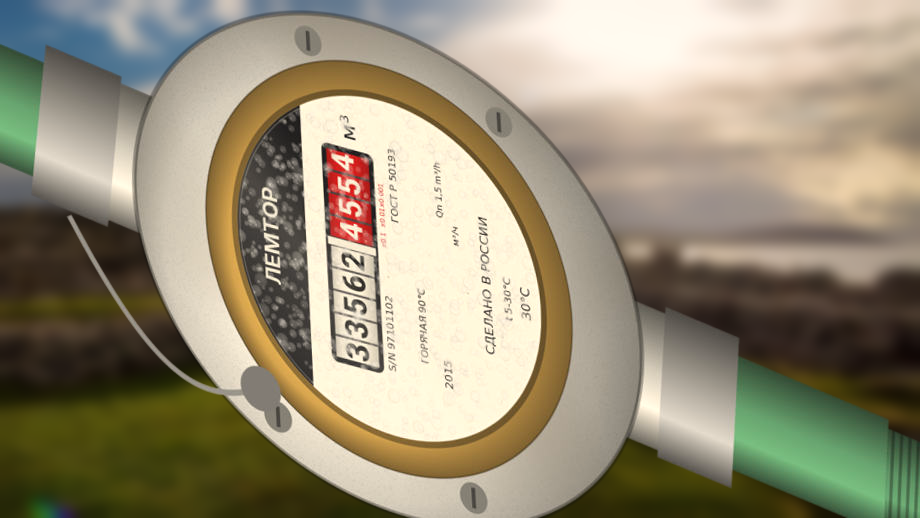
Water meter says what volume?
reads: 33562.4554 m³
